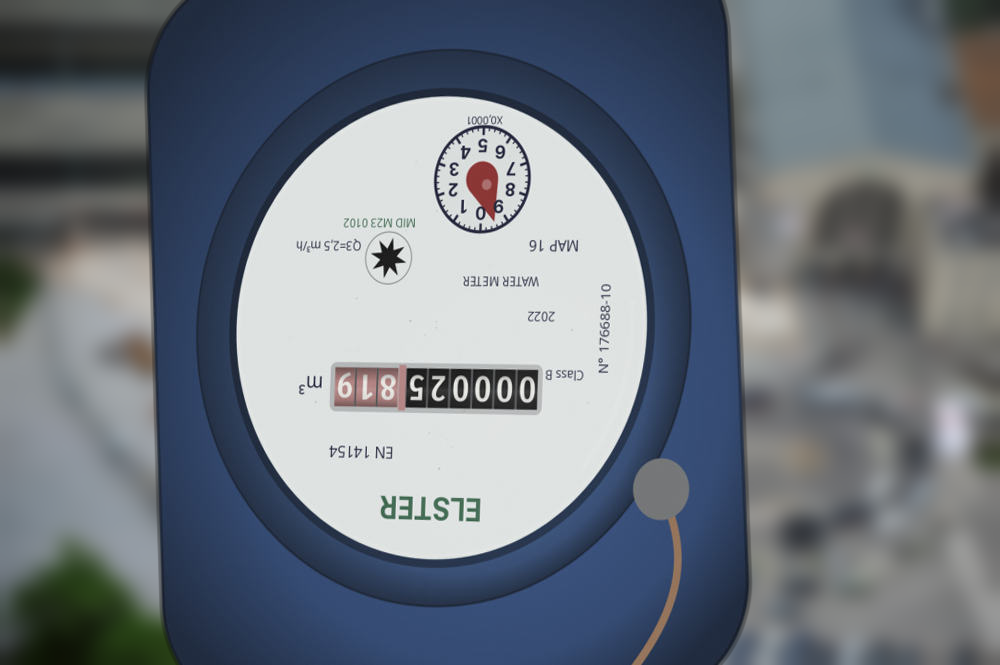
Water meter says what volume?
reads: 25.8189 m³
